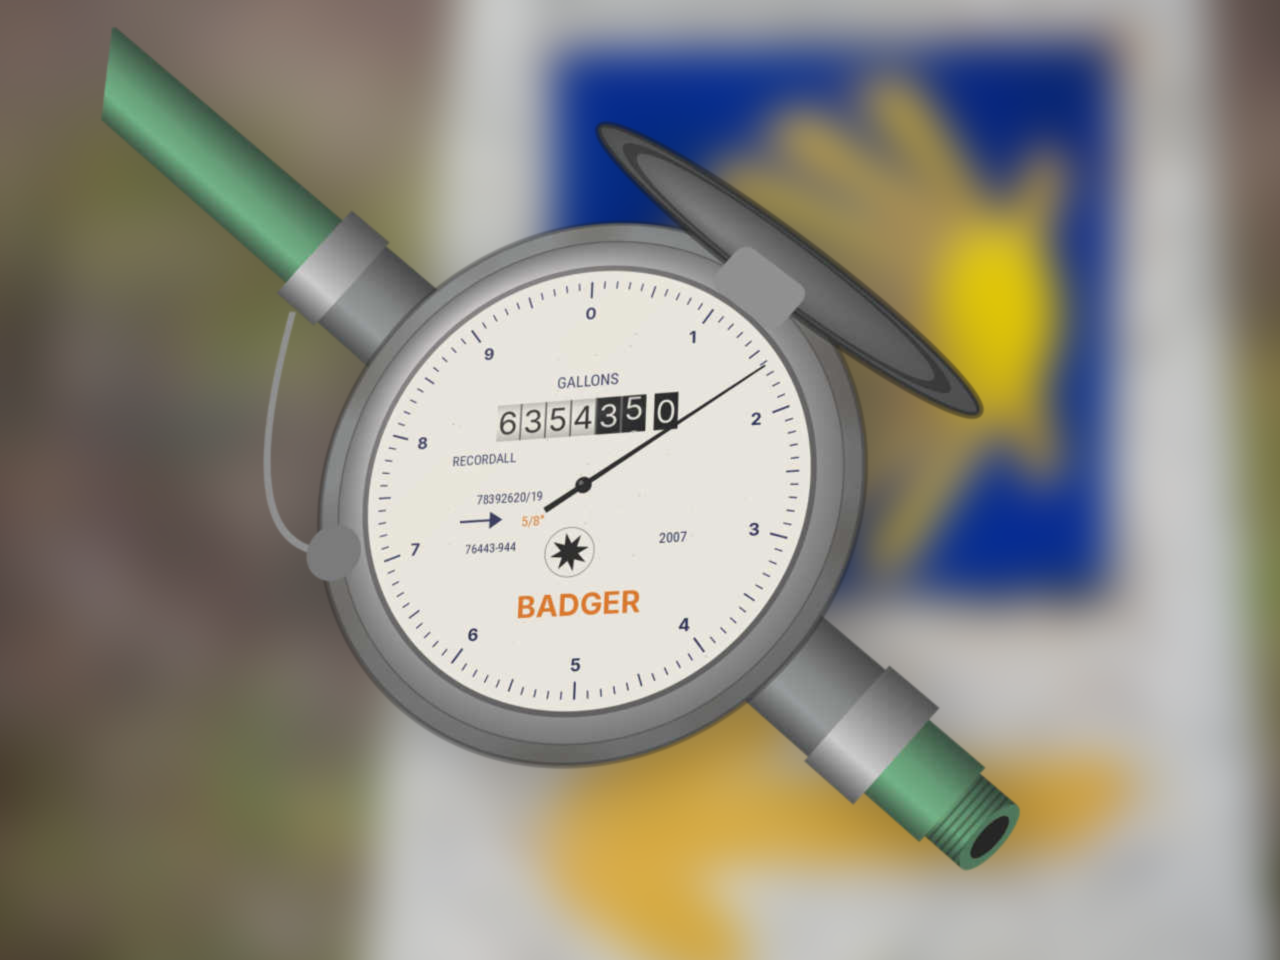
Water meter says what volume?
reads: 6354351.6 gal
